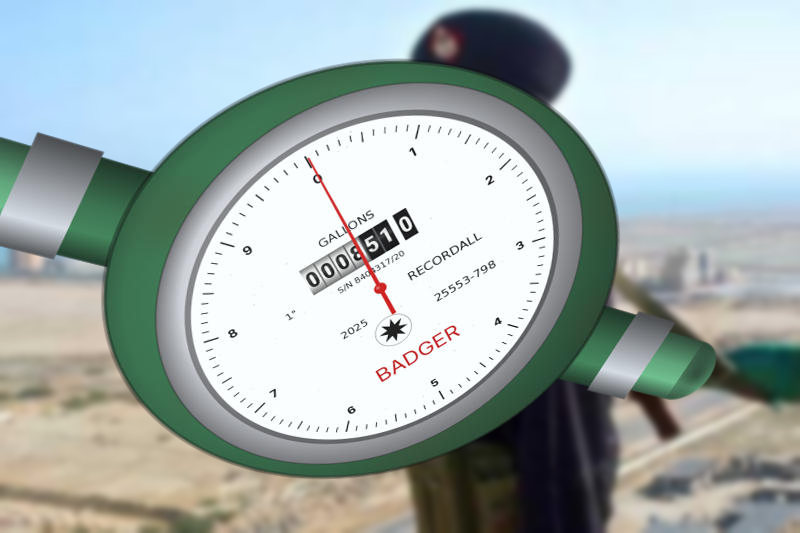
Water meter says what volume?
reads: 8510.0 gal
